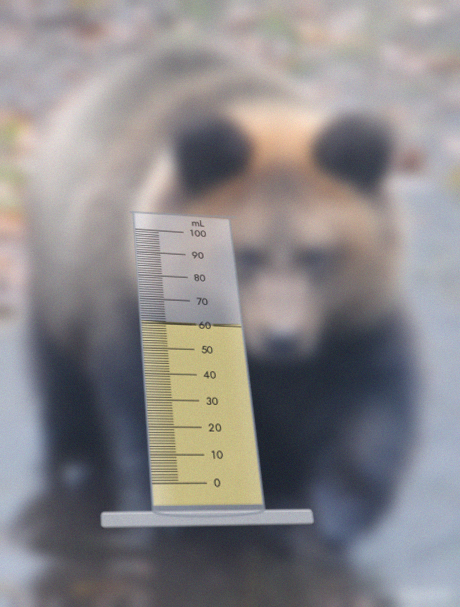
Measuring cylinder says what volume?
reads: 60 mL
